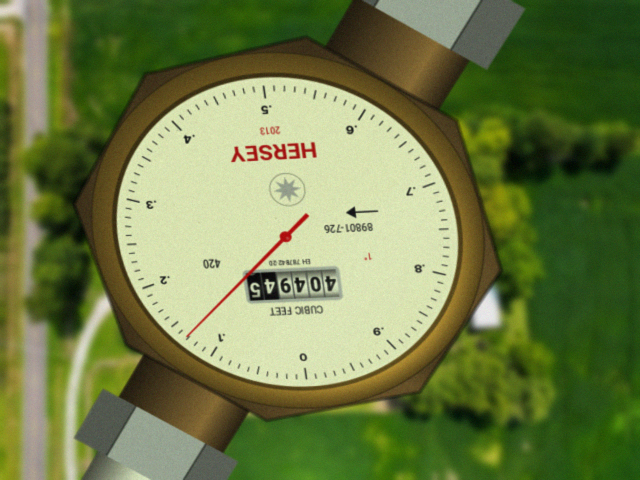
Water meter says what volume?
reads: 404945.13 ft³
